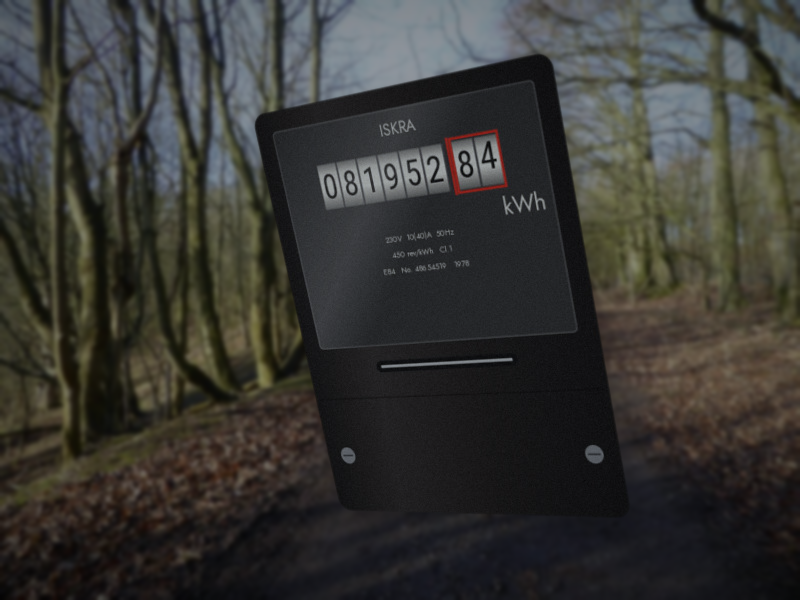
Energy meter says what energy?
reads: 81952.84 kWh
